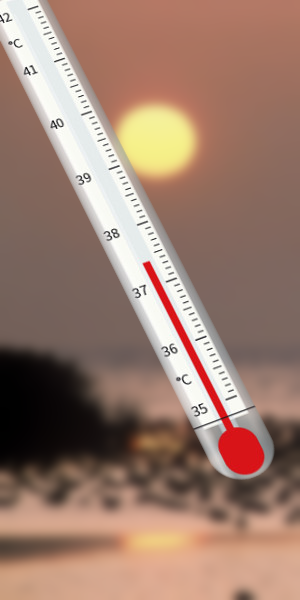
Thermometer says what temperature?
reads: 37.4 °C
